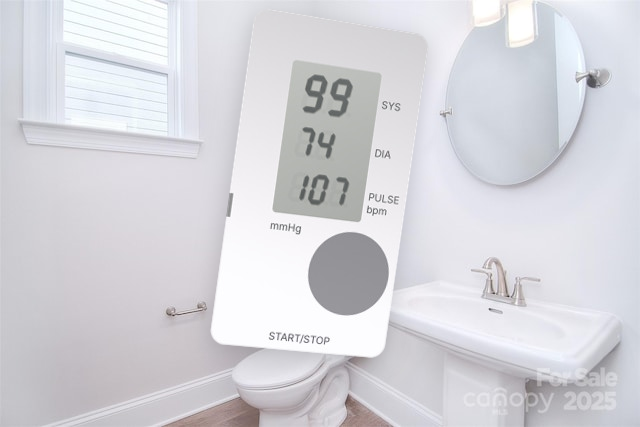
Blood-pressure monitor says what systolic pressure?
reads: 99 mmHg
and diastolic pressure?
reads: 74 mmHg
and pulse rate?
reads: 107 bpm
